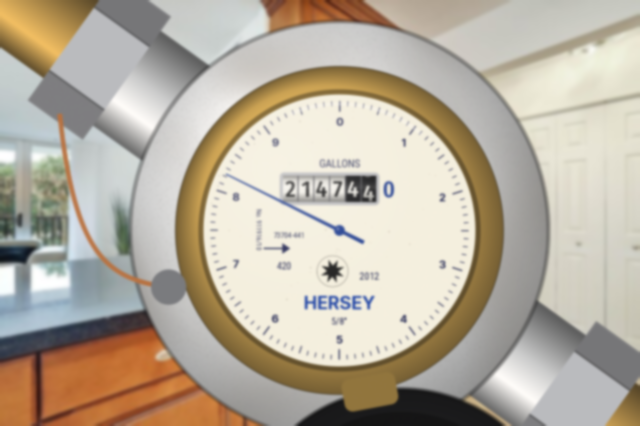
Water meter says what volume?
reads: 2147438.2 gal
